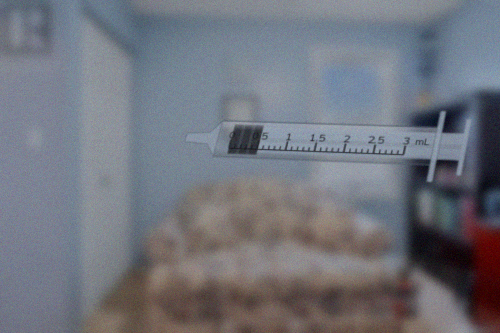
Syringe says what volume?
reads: 0 mL
